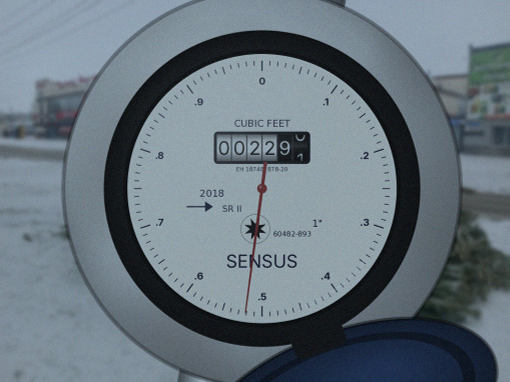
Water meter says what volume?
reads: 2290.52 ft³
